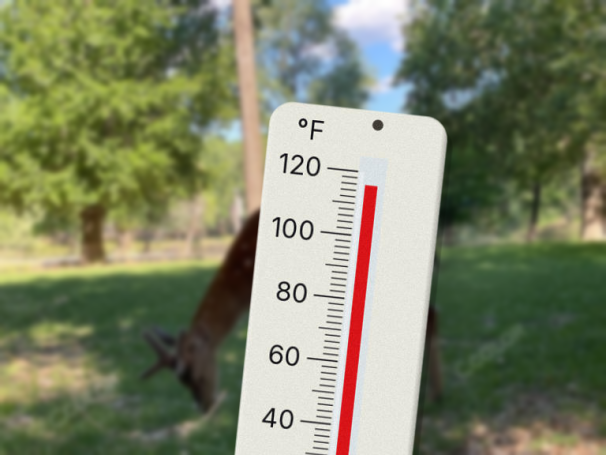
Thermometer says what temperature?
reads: 116 °F
